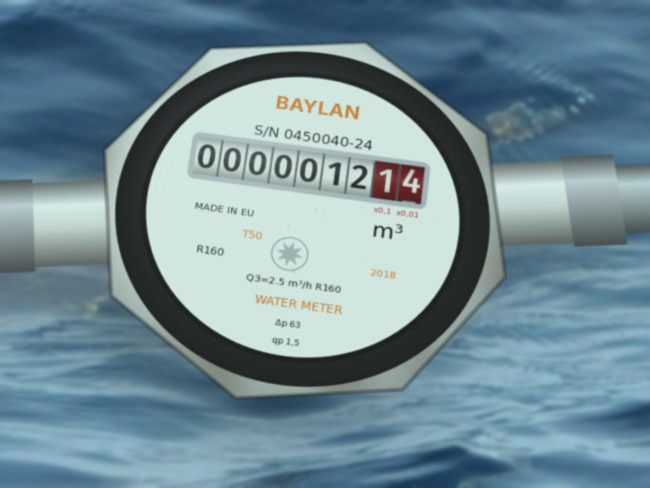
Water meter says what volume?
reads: 12.14 m³
